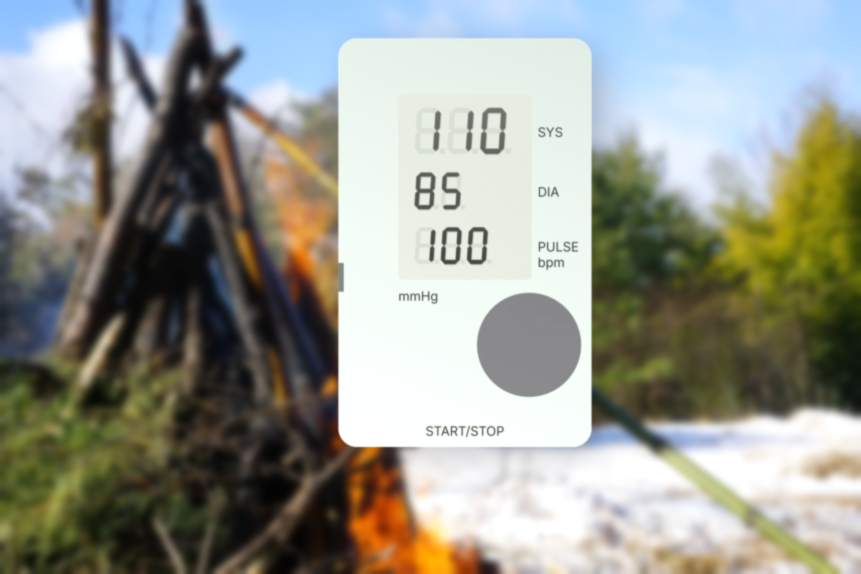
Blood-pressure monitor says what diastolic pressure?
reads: 85 mmHg
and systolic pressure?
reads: 110 mmHg
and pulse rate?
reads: 100 bpm
